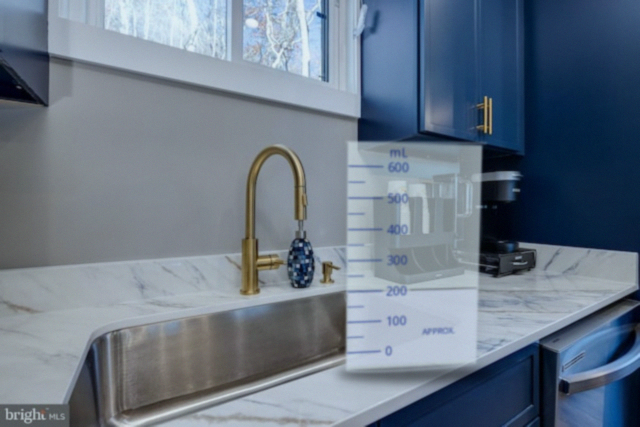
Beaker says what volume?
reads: 200 mL
